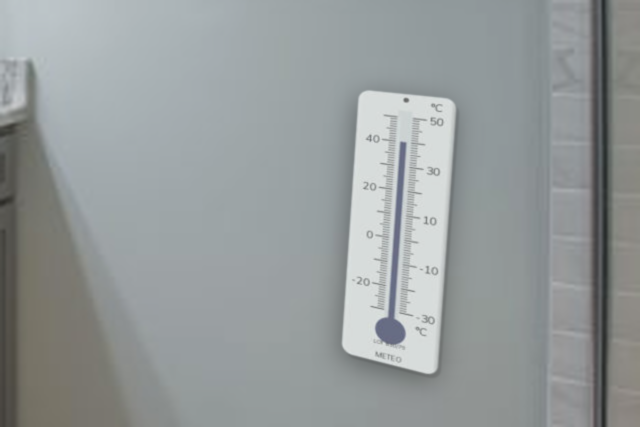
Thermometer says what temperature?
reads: 40 °C
